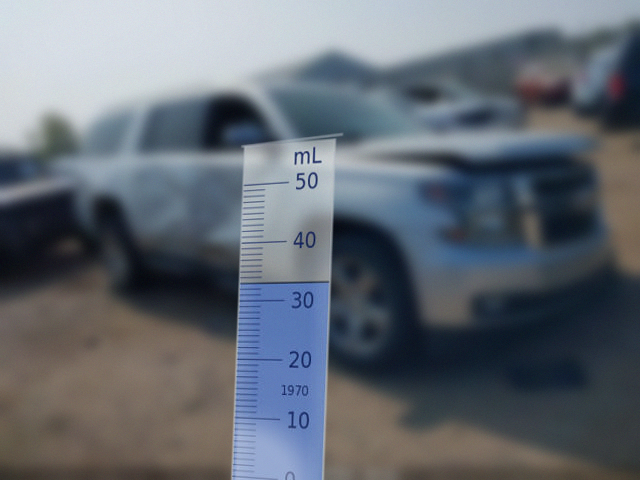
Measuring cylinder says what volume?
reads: 33 mL
